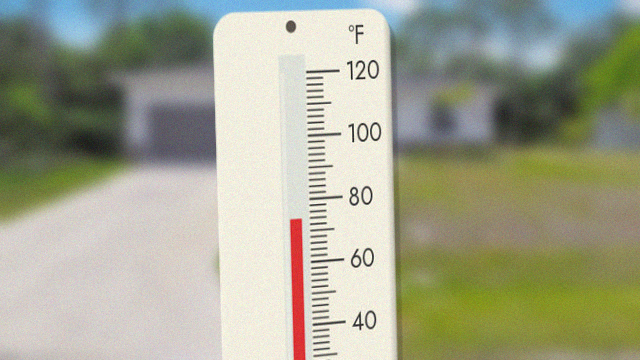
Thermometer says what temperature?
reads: 74 °F
